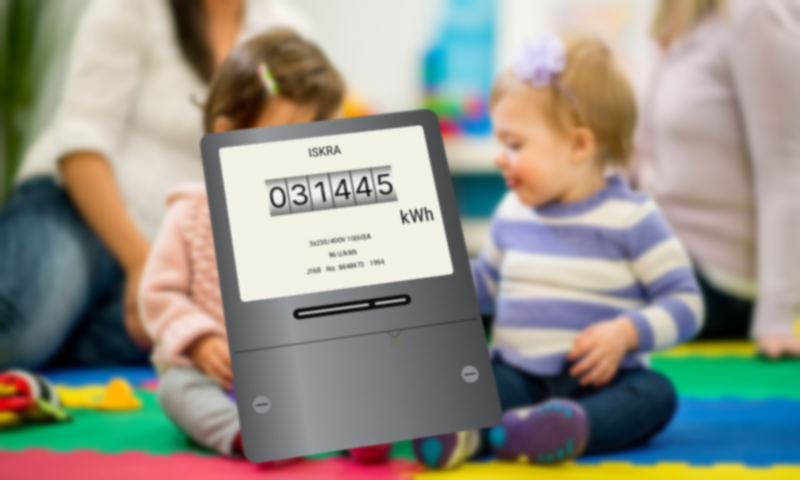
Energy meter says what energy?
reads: 31445 kWh
